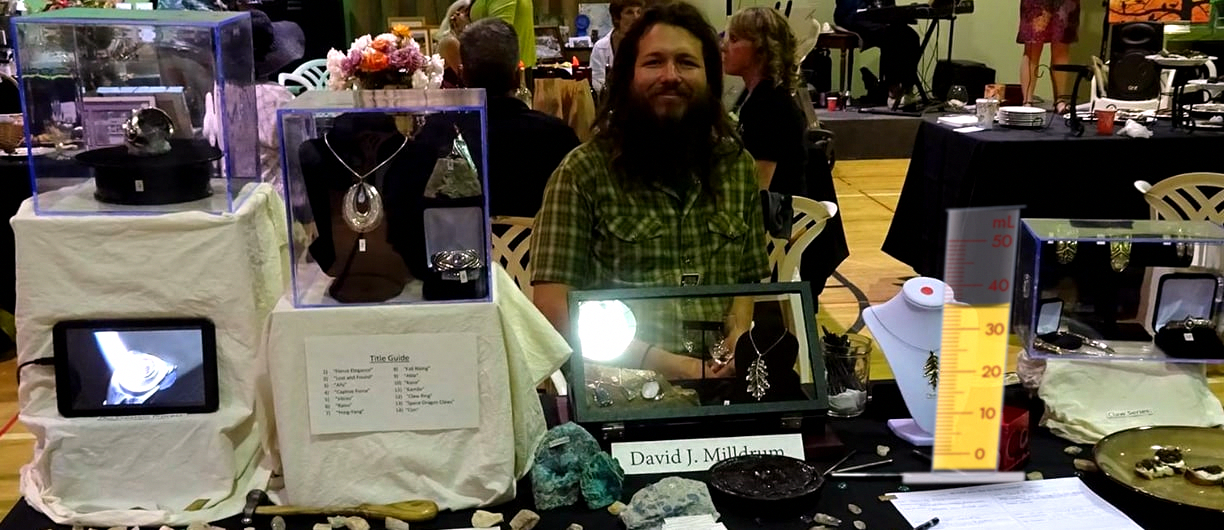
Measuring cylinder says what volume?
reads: 35 mL
